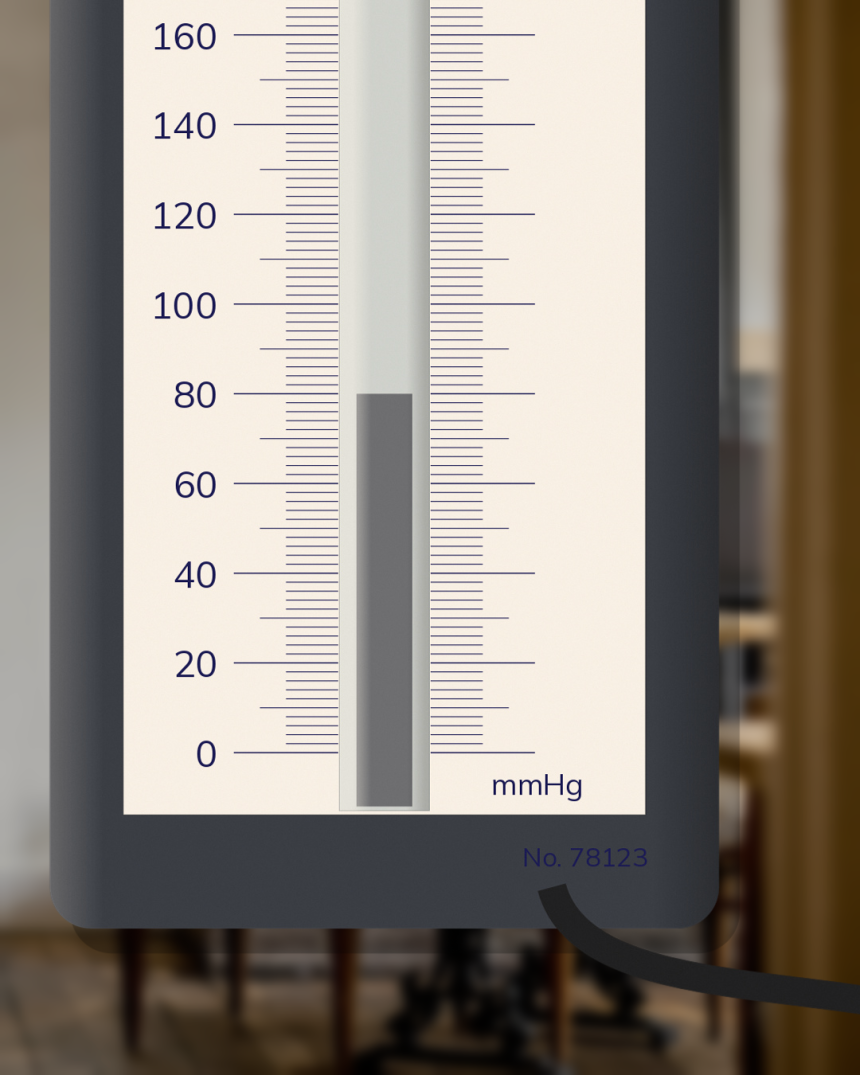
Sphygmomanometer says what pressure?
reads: 80 mmHg
